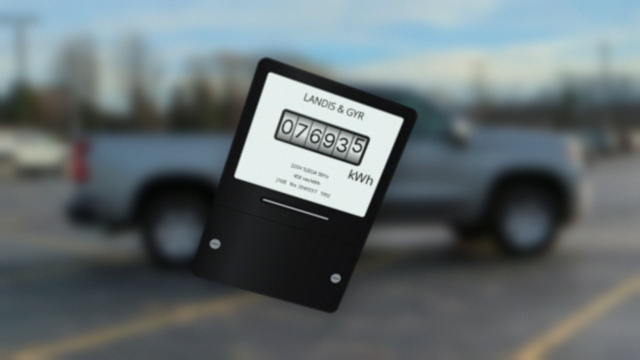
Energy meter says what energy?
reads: 76935 kWh
